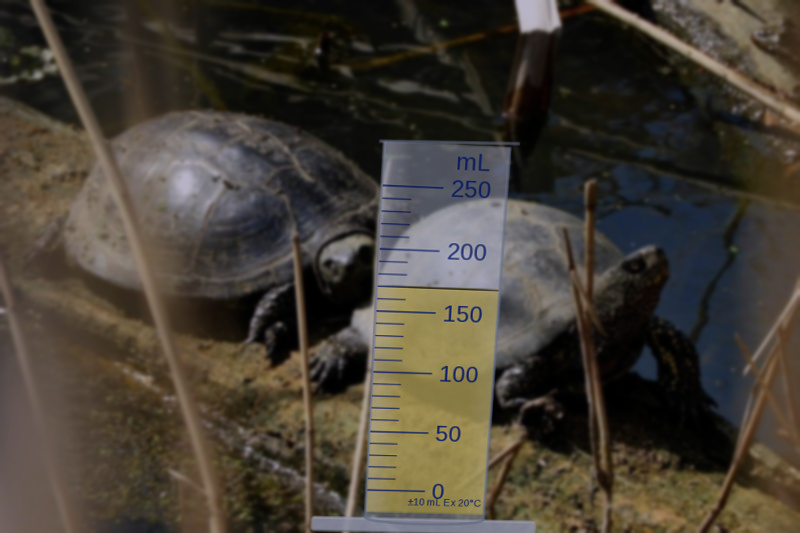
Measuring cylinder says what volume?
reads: 170 mL
